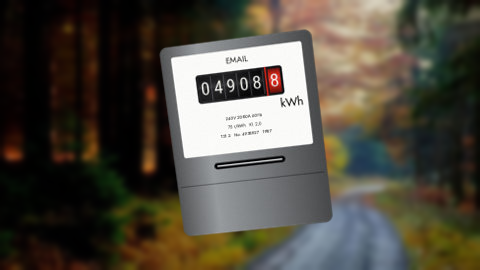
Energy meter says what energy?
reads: 4908.8 kWh
